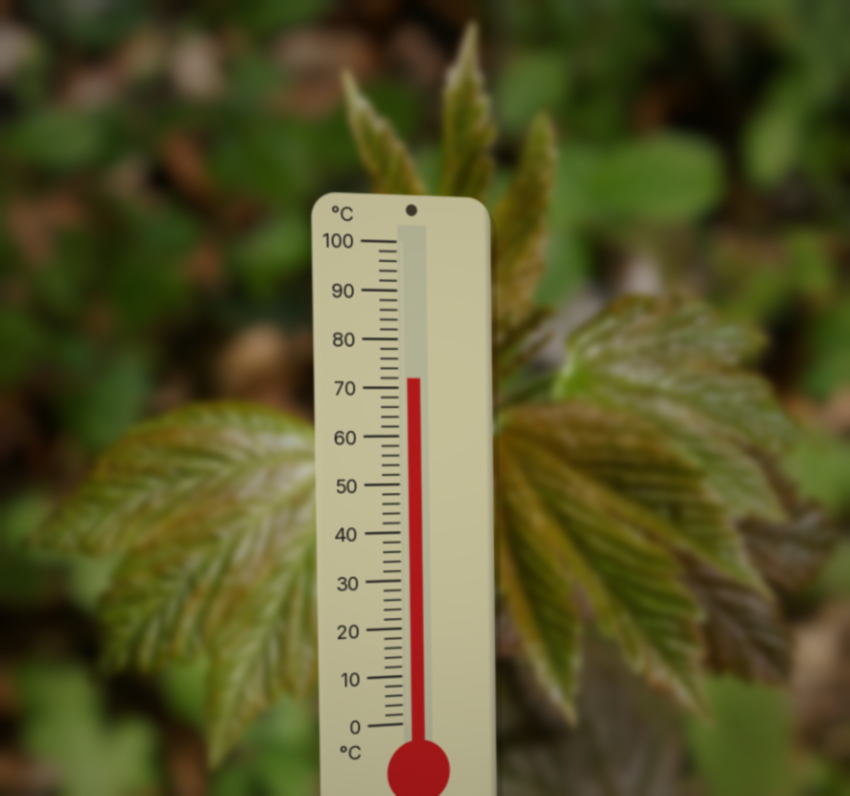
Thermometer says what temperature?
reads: 72 °C
